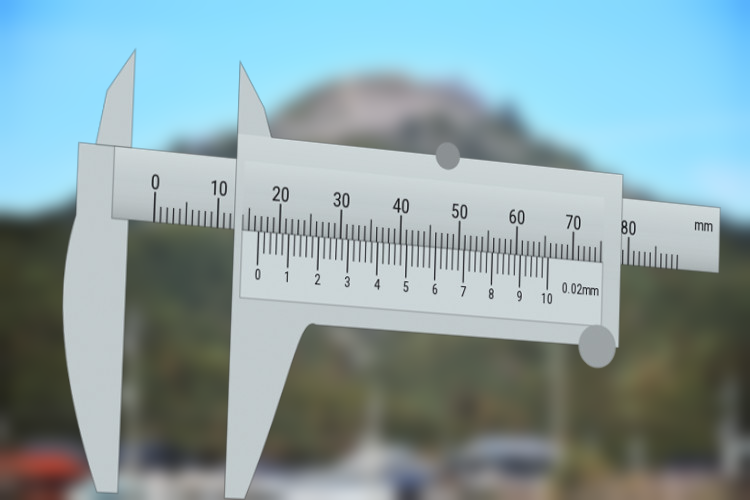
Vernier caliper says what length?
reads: 16.6 mm
